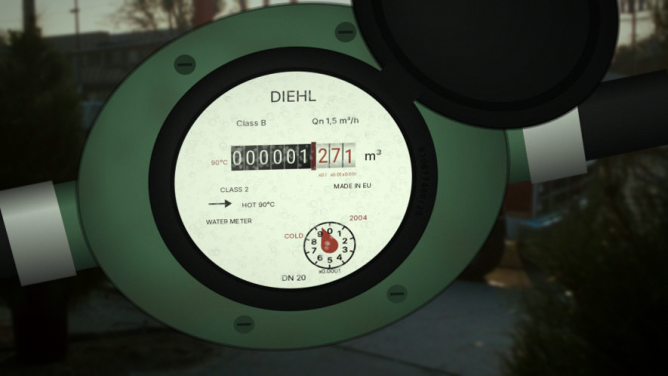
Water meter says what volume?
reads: 1.2709 m³
